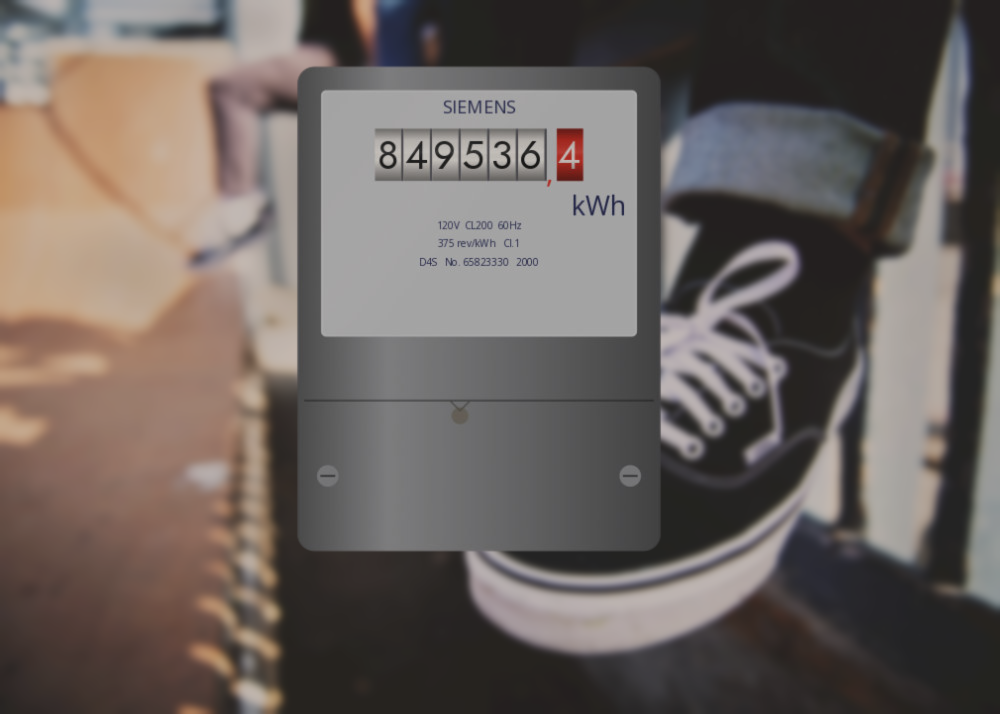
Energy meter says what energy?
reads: 849536.4 kWh
